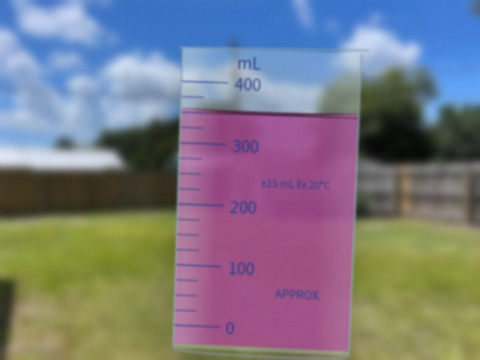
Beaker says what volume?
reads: 350 mL
